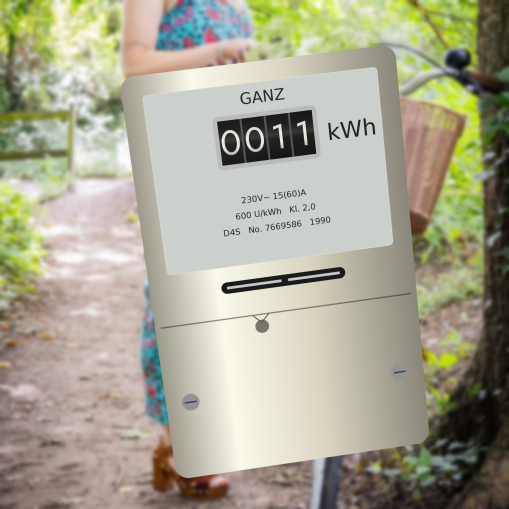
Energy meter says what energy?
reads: 11 kWh
